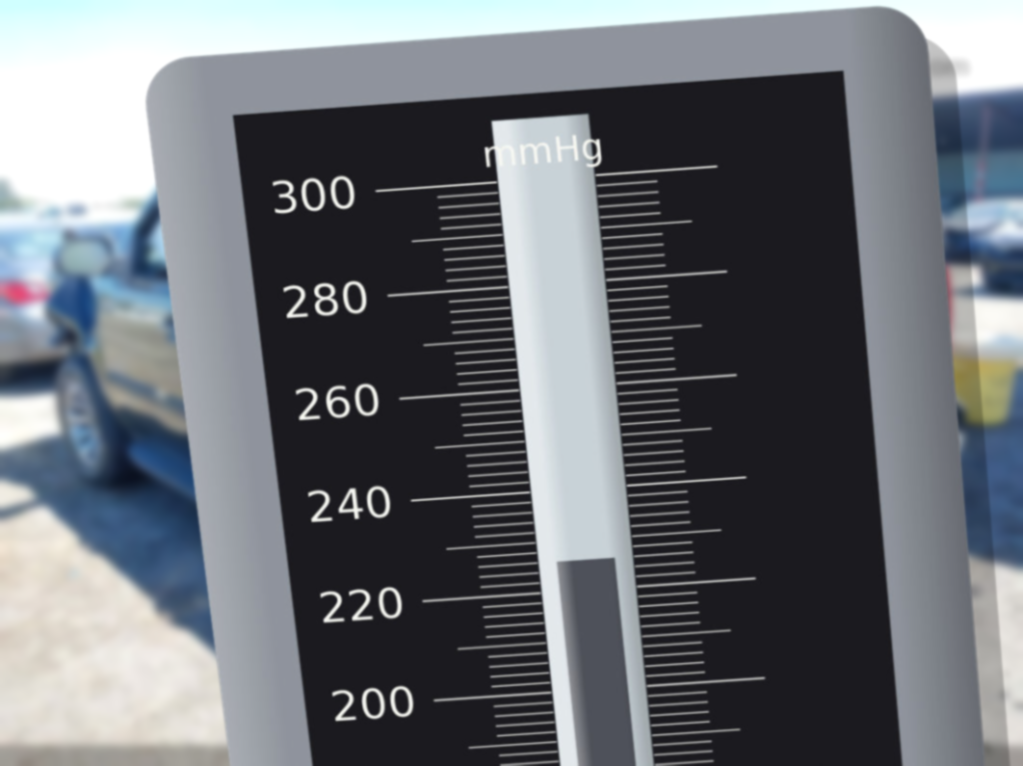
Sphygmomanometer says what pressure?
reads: 226 mmHg
